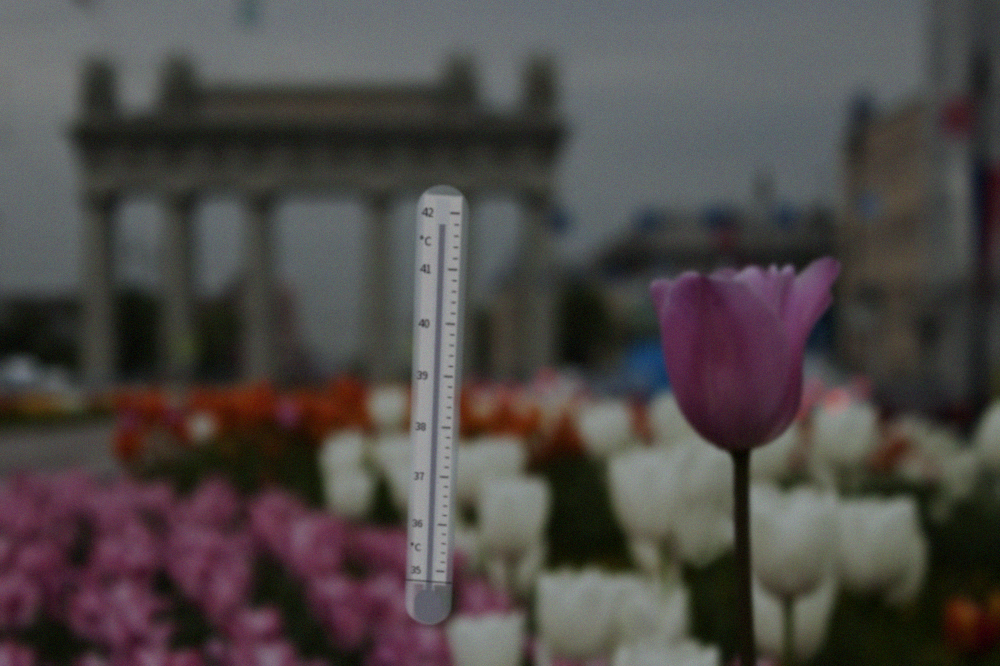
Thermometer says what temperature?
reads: 41.8 °C
